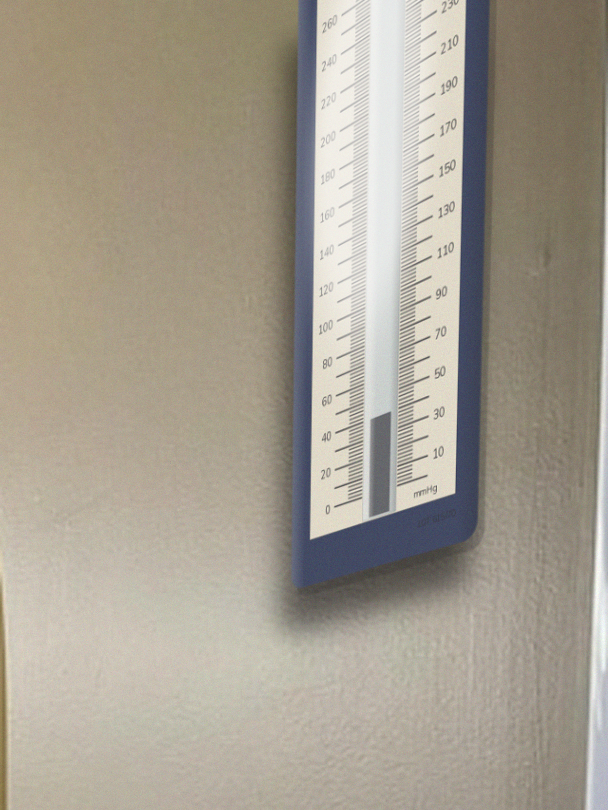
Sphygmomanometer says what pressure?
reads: 40 mmHg
